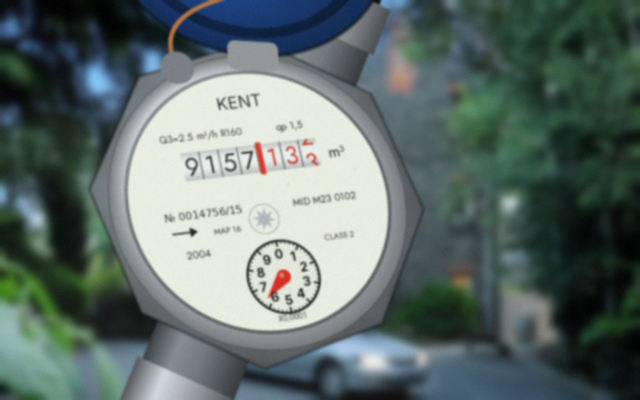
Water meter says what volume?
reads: 9157.1326 m³
